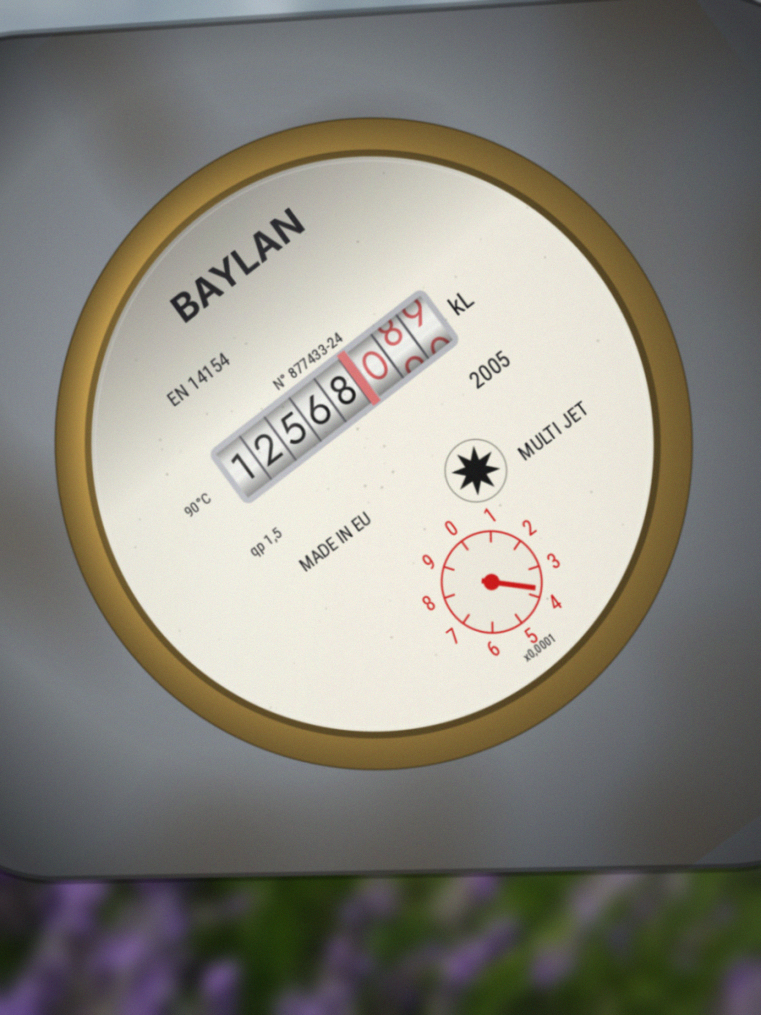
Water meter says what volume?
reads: 12568.0893 kL
